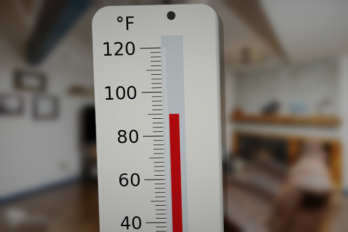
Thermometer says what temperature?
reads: 90 °F
